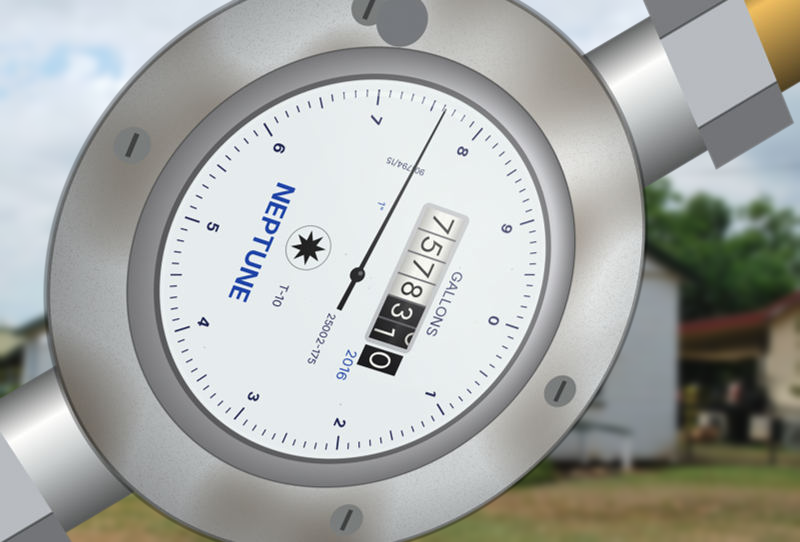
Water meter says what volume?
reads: 7578307.6 gal
